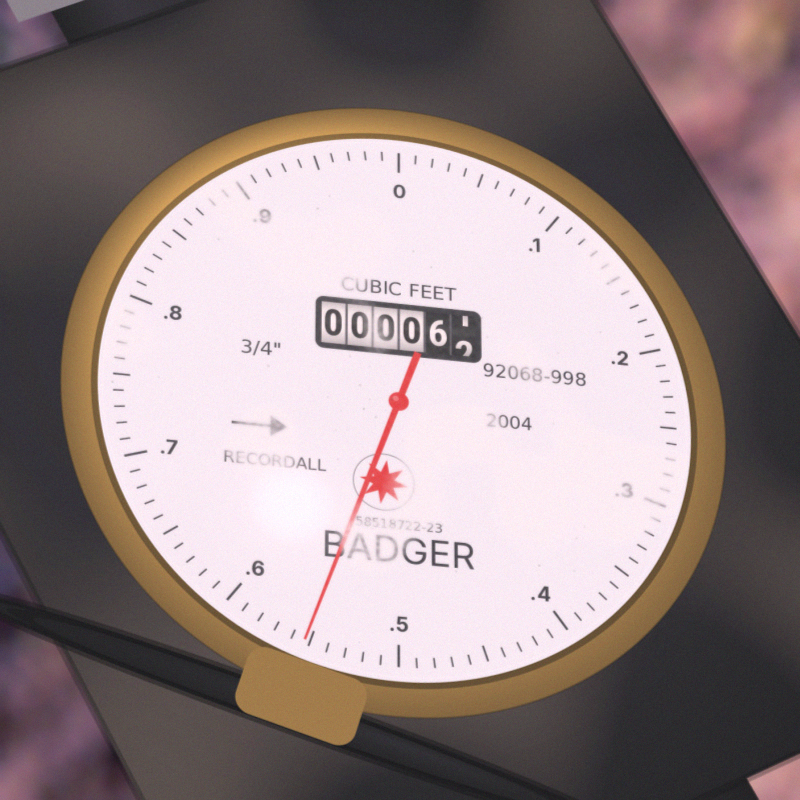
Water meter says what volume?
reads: 61.55 ft³
